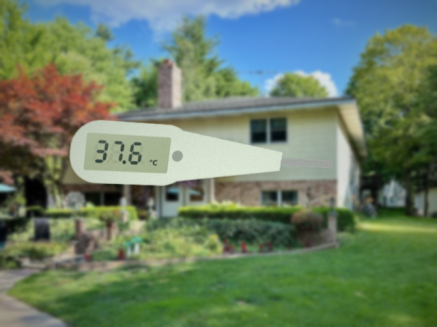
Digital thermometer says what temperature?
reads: 37.6 °C
